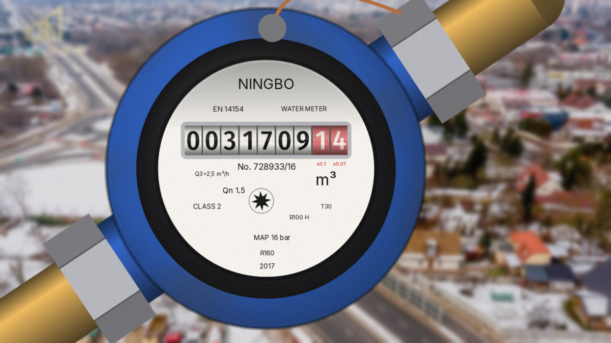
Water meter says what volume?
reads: 31709.14 m³
